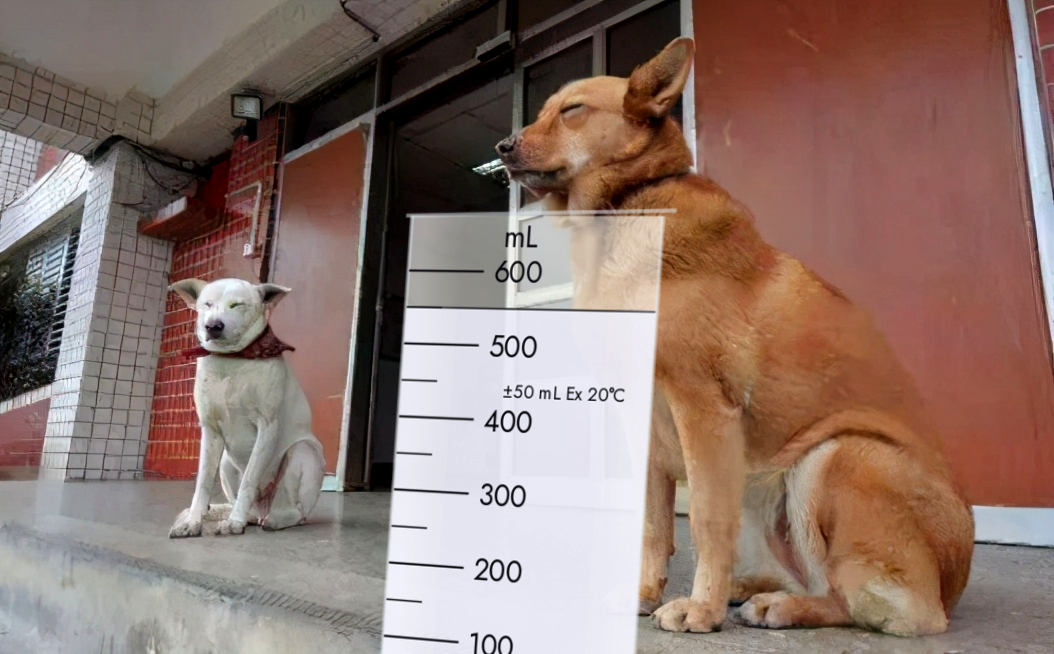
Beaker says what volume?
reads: 550 mL
